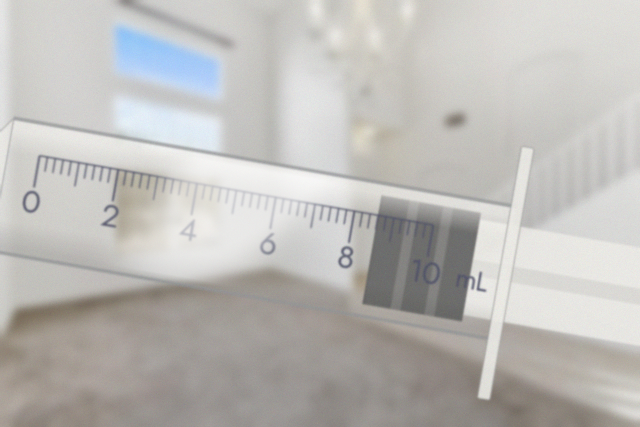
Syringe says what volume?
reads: 8.6 mL
